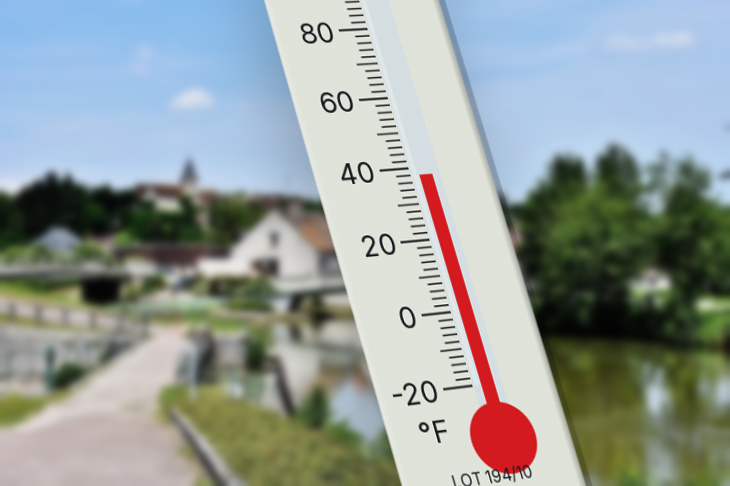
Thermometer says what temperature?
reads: 38 °F
